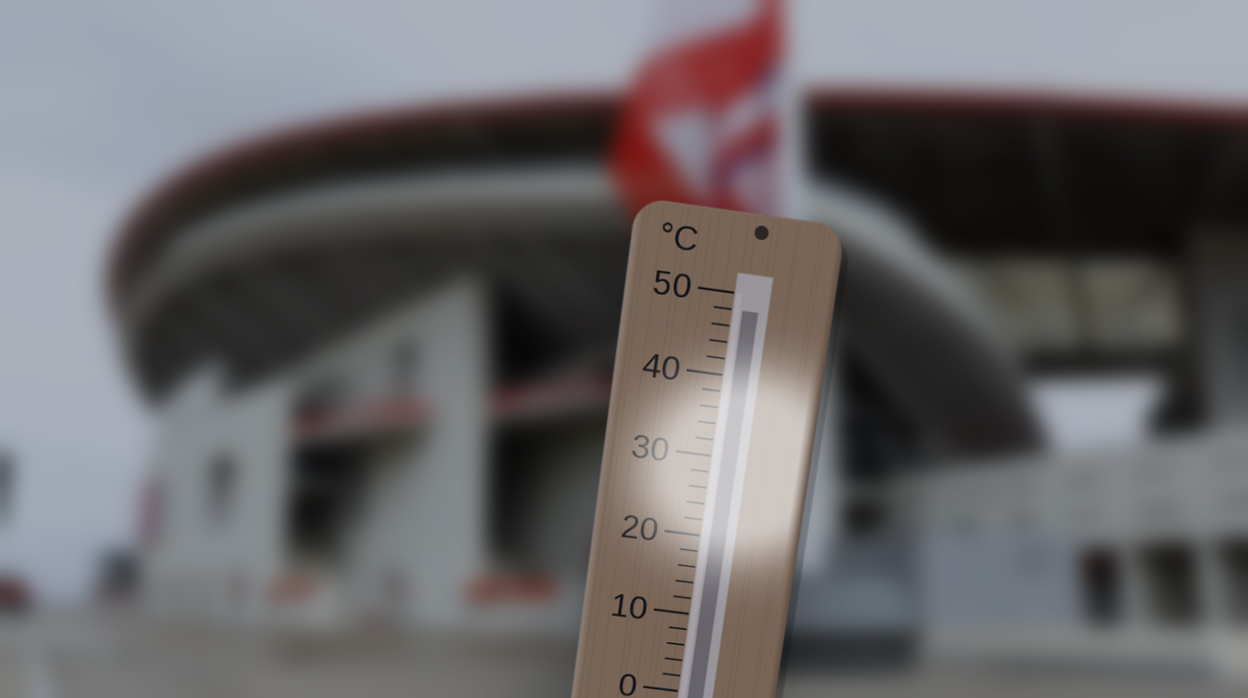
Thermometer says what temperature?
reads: 48 °C
